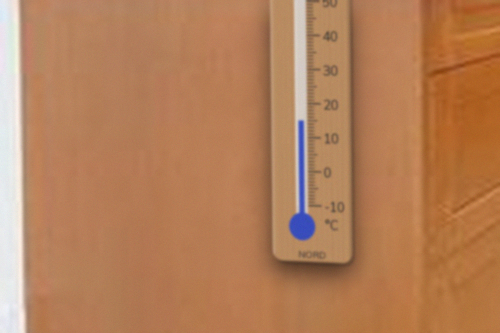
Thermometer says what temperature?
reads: 15 °C
